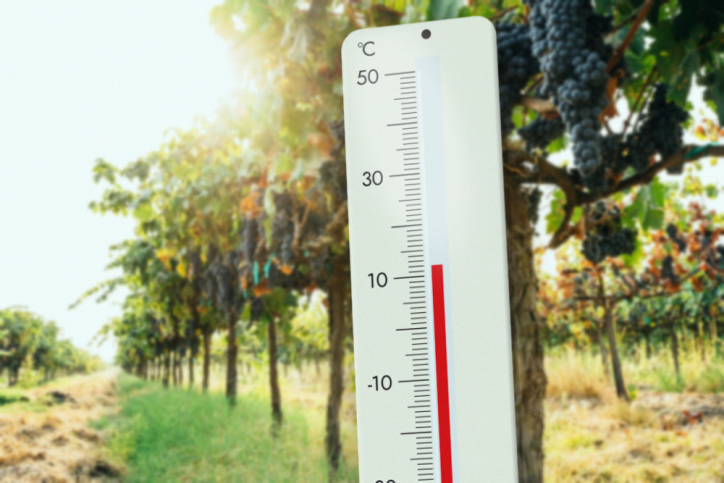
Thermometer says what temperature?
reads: 12 °C
